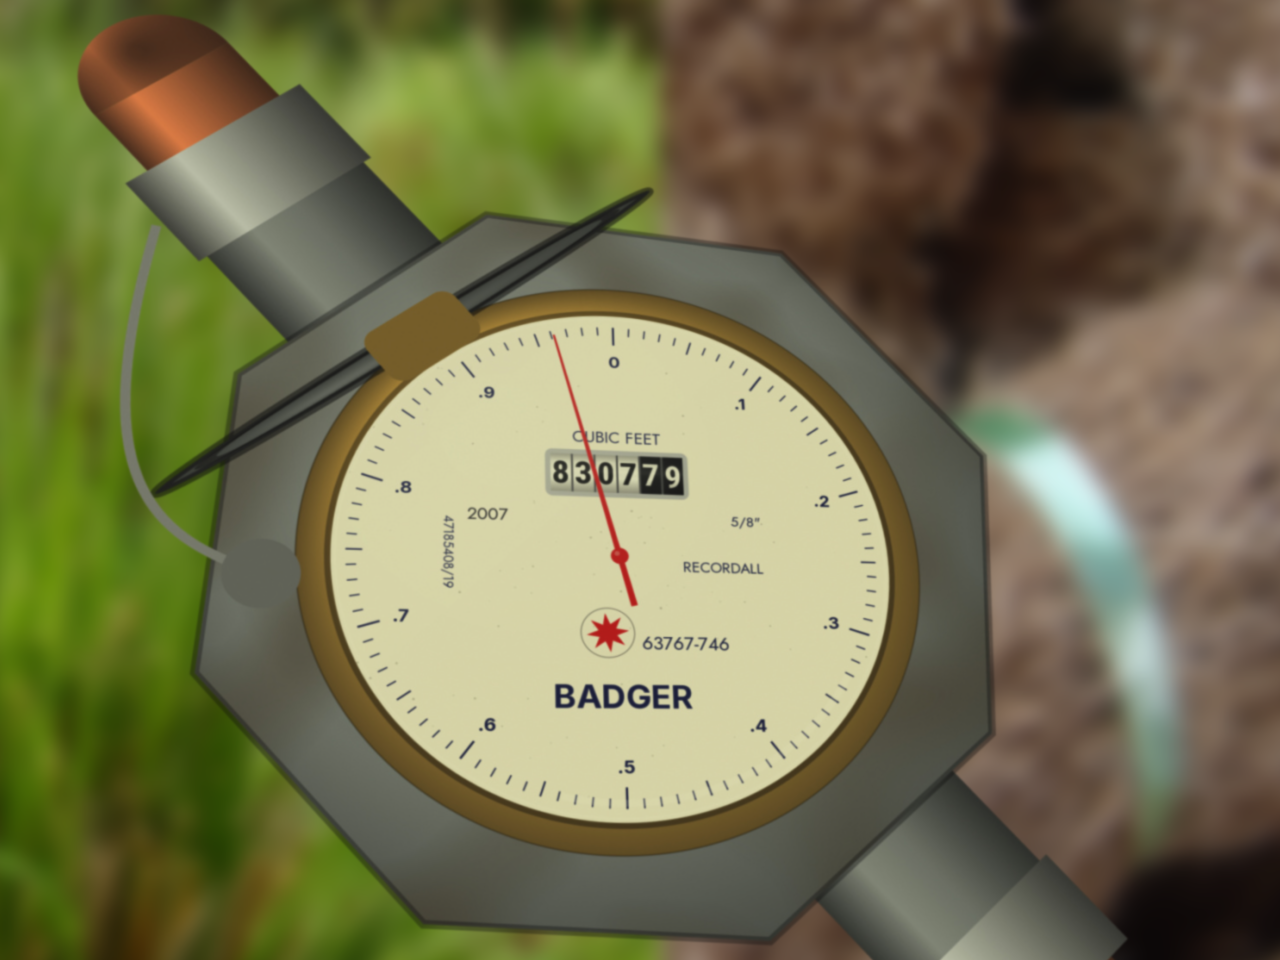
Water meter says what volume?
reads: 830778.96 ft³
